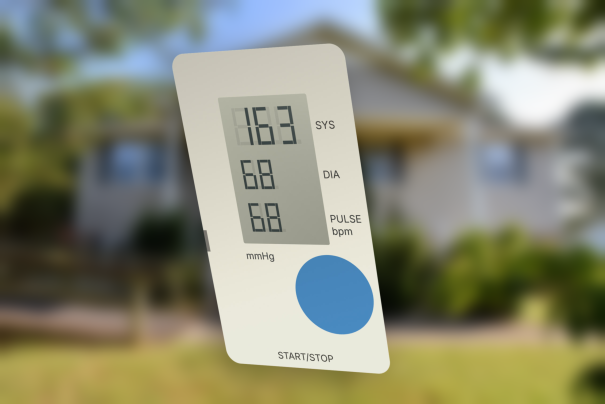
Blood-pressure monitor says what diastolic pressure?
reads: 68 mmHg
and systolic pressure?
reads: 163 mmHg
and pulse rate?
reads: 68 bpm
